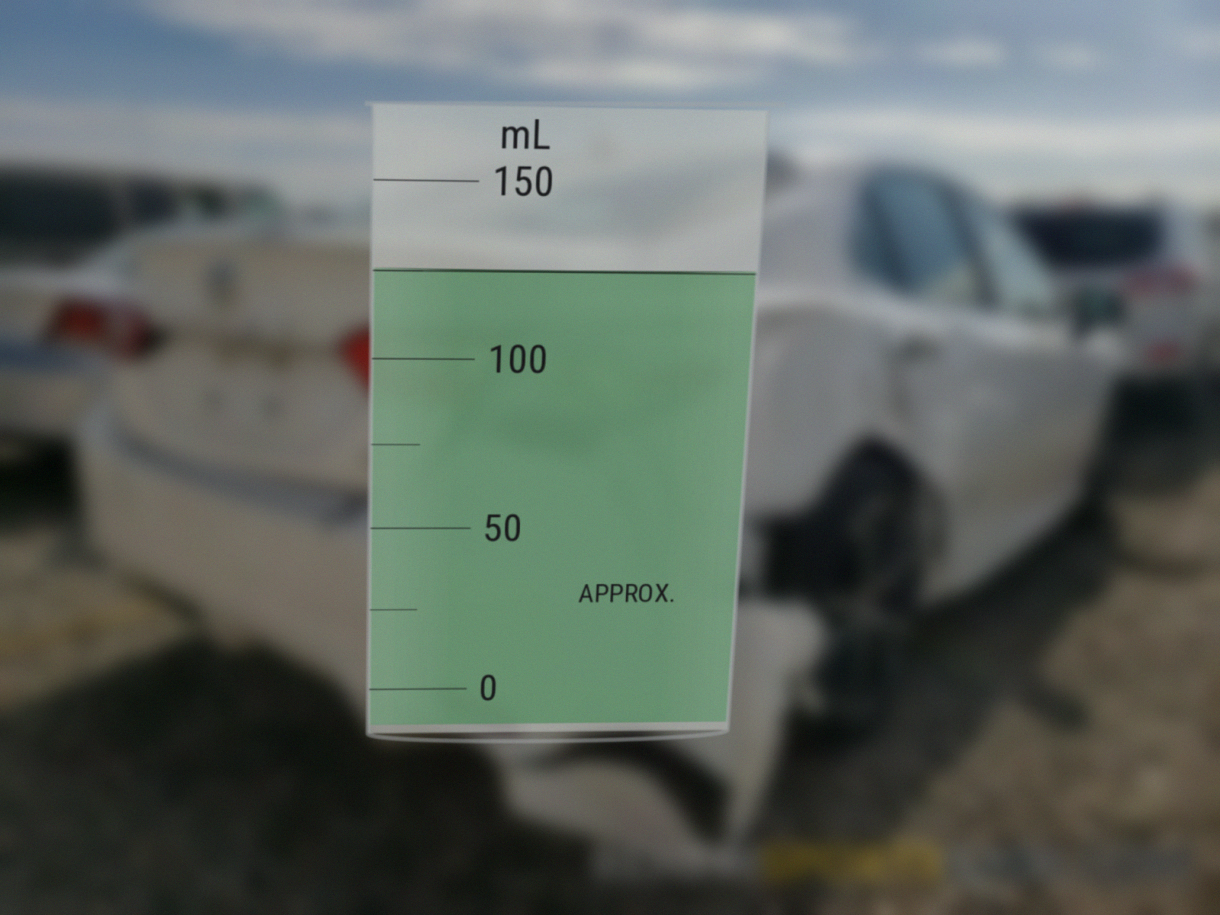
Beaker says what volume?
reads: 125 mL
